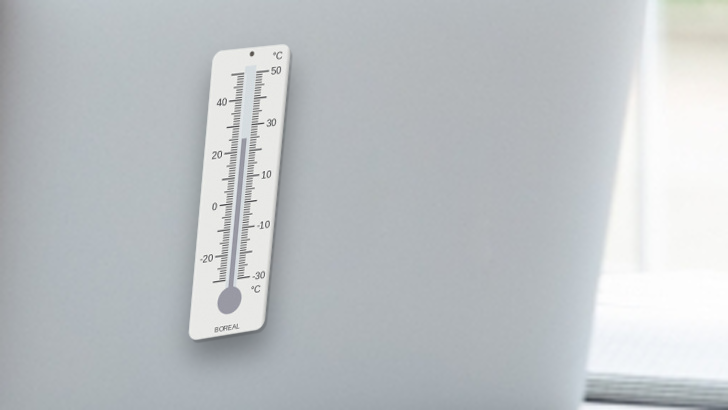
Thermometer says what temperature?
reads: 25 °C
